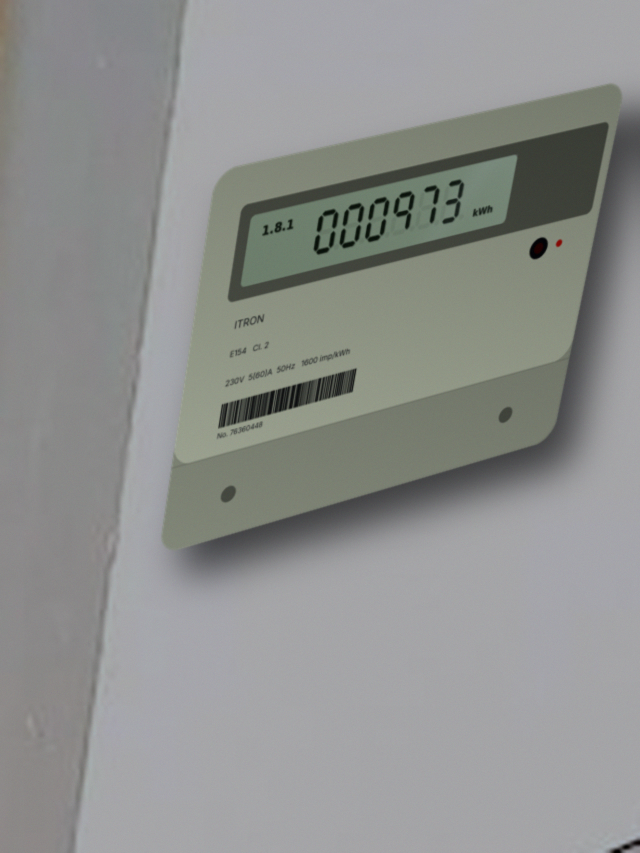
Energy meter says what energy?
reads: 973 kWh
